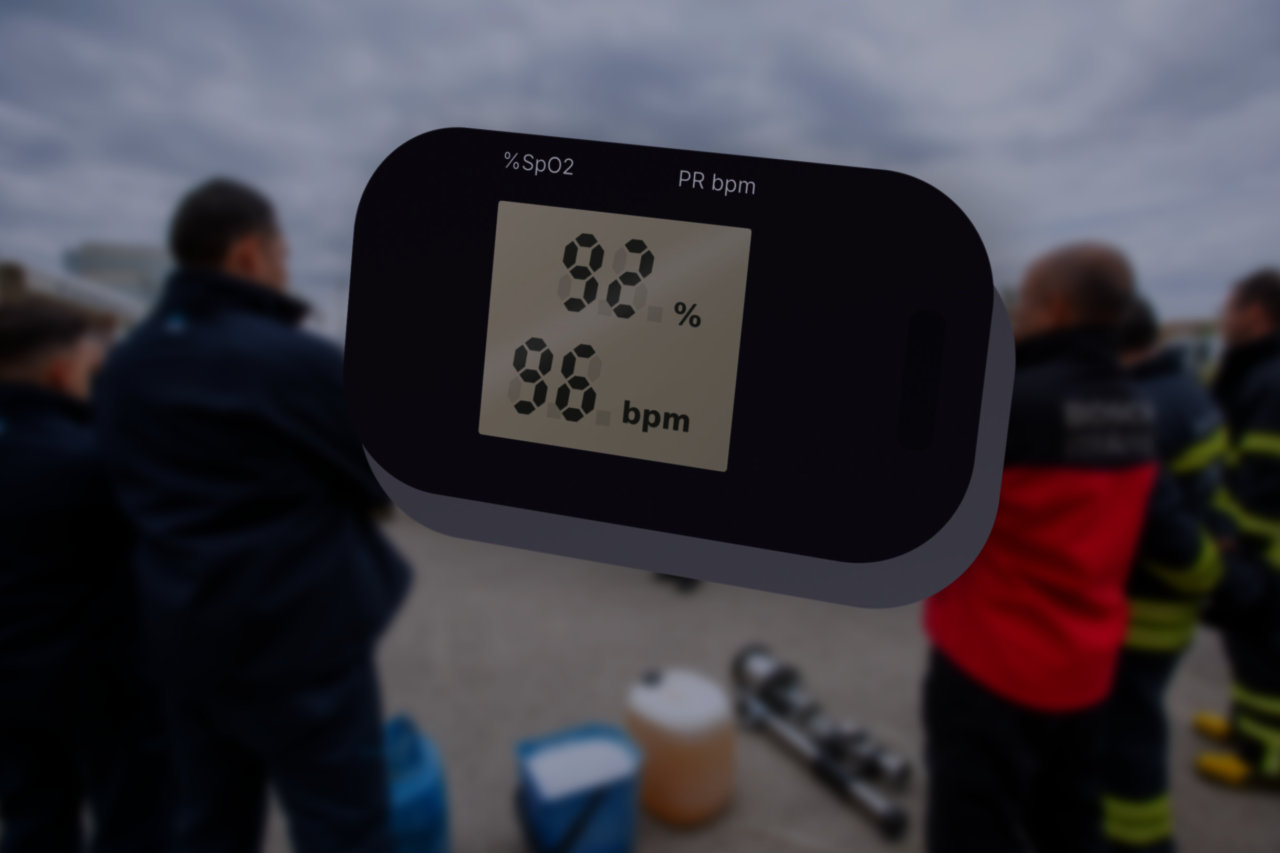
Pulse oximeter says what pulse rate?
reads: 96 bpm
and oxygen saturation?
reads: 92 %
